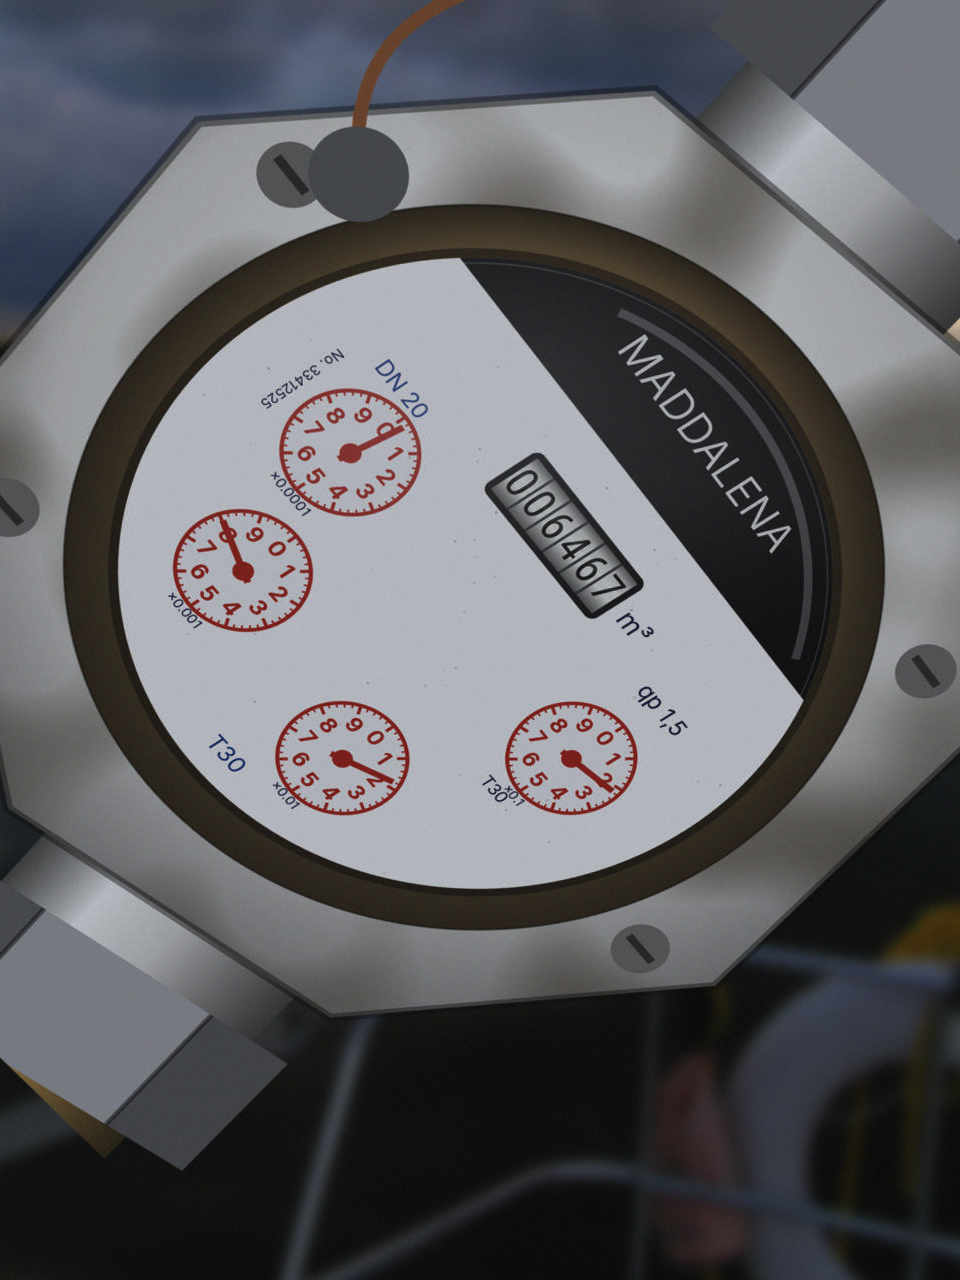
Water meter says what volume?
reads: 6467.2180 m³
